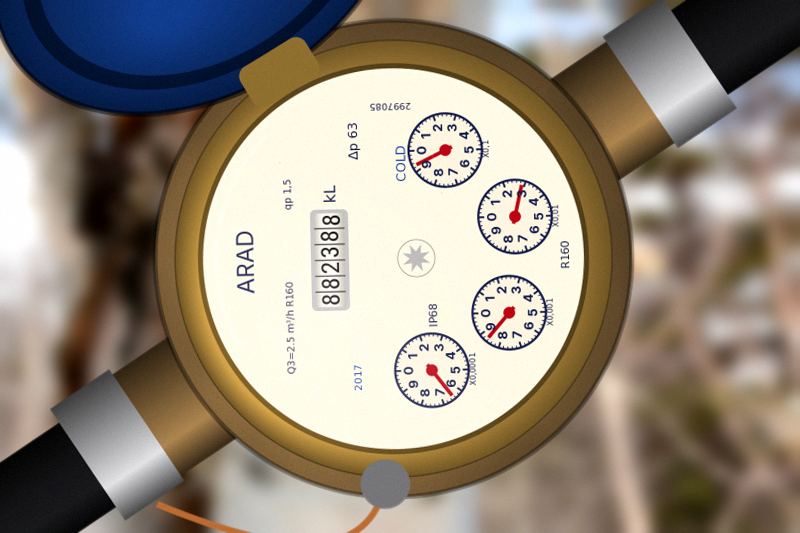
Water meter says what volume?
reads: 882387.9286 kL
